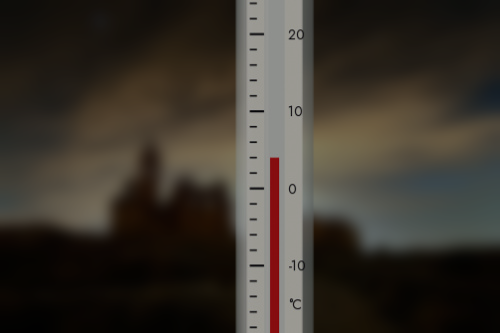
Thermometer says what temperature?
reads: 4 °C
